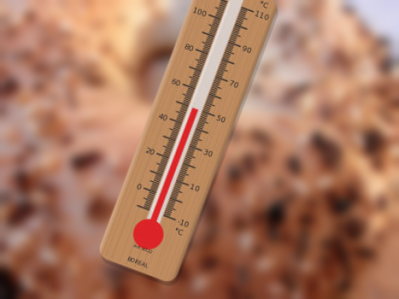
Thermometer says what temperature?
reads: 50 °C
